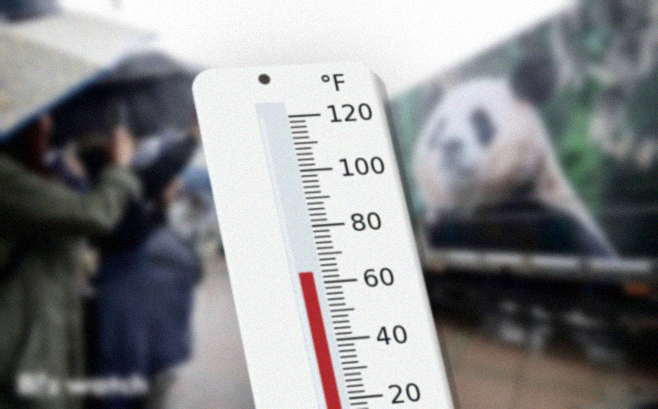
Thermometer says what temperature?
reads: 64 °F
